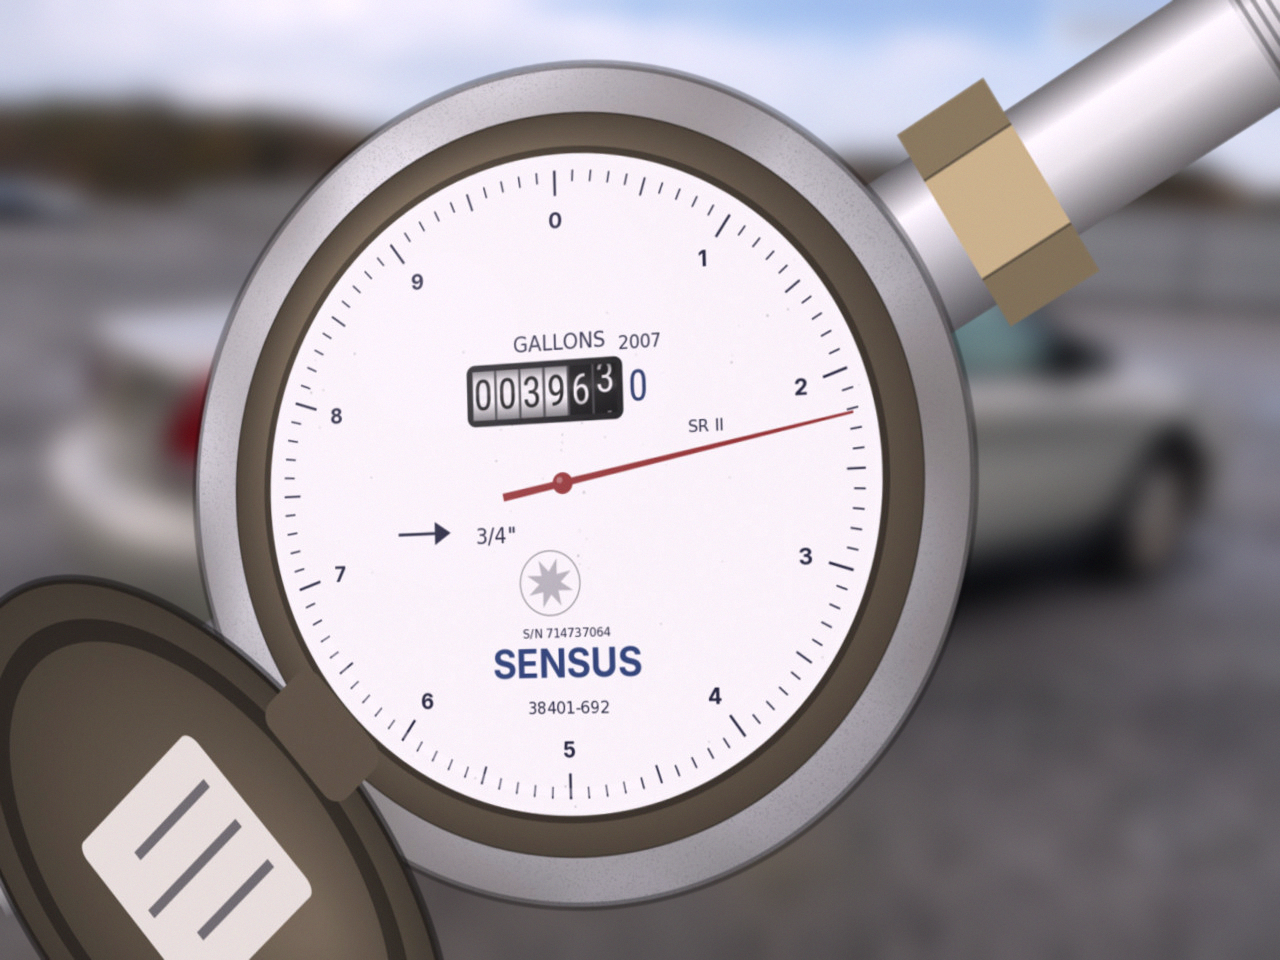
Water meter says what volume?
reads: 39632.2 gal
